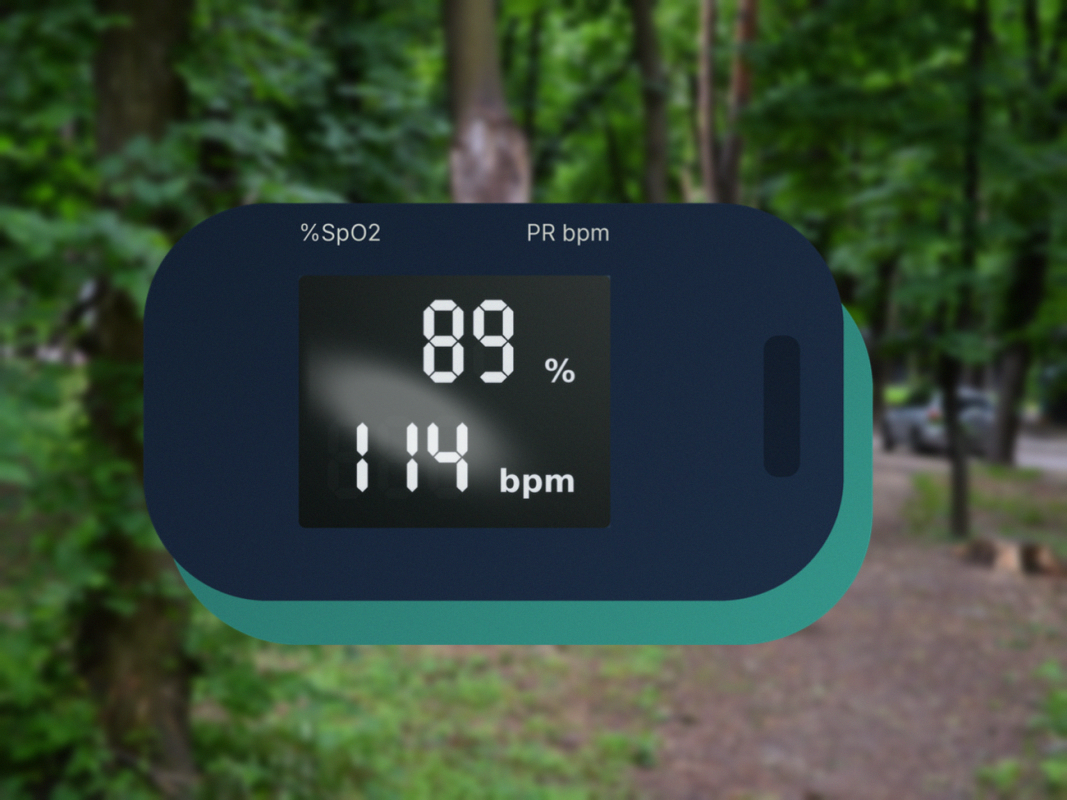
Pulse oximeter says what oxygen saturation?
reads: 89 %
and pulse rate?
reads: 114 bpm
